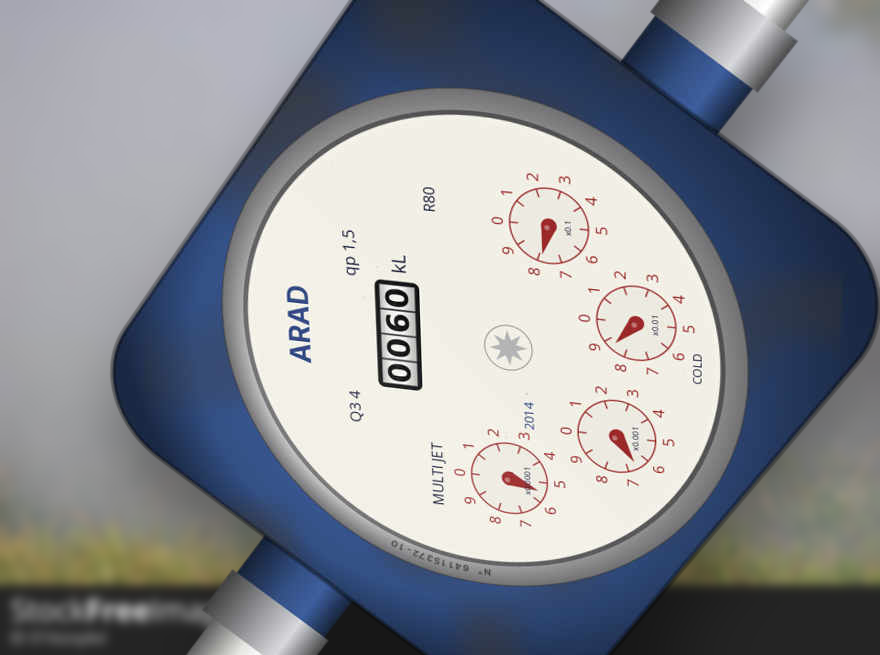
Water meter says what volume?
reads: 60.7865 kL
